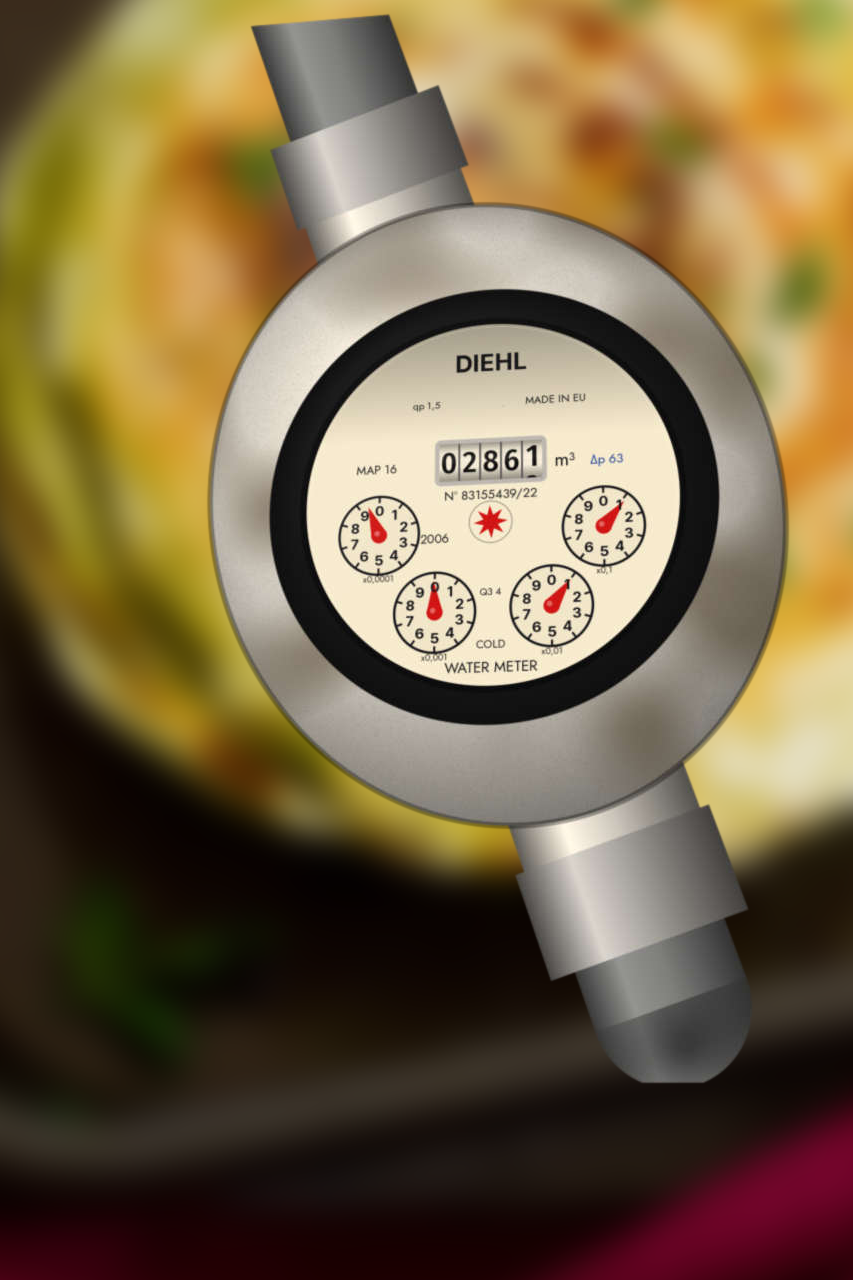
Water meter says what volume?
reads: 2861.1099 m³
